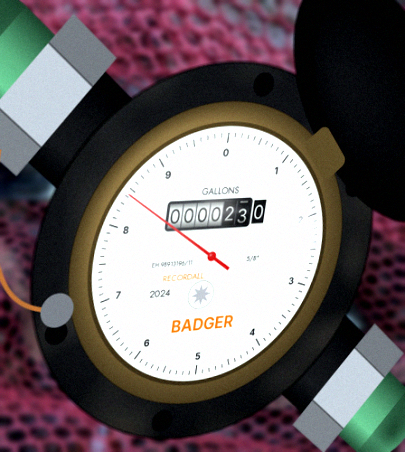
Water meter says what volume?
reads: 228.4 gal
